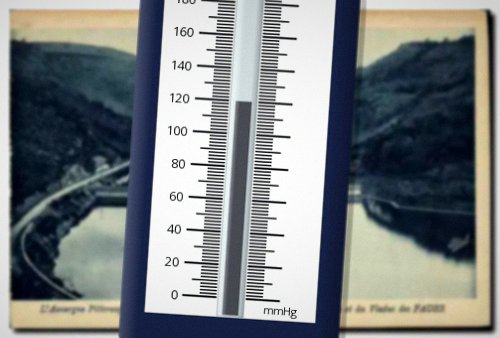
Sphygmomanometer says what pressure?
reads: 120 mmHg
